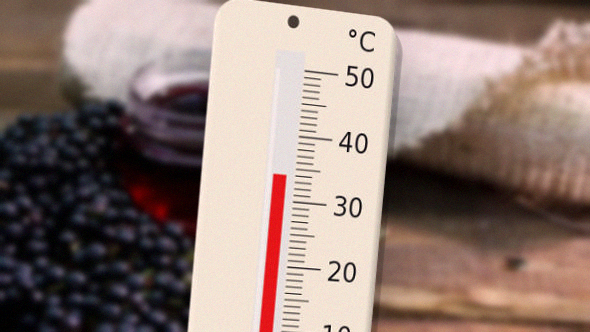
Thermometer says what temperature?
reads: 34 °C
